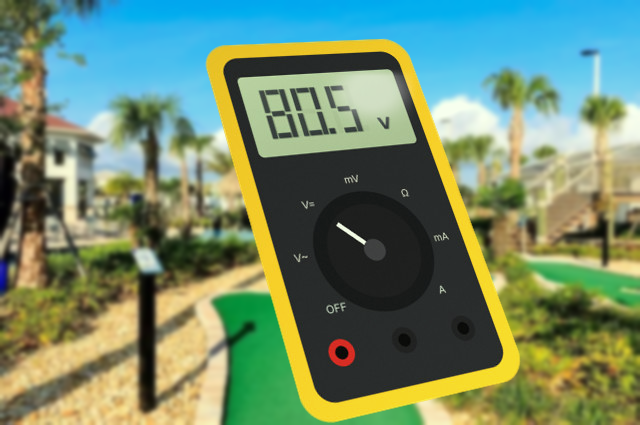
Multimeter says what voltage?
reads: 80.5 V
